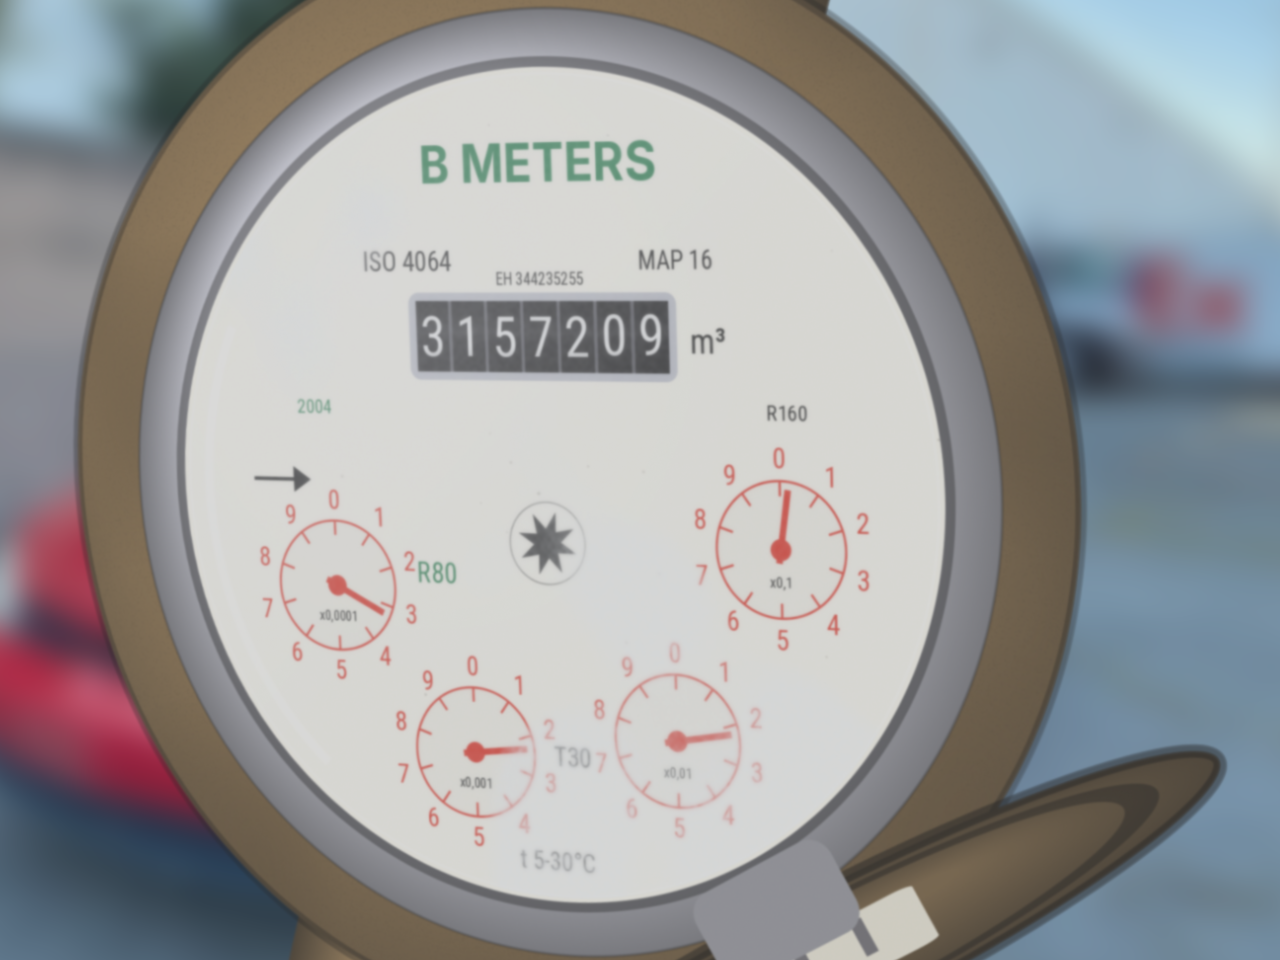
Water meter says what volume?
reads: 3157209.0223 m³
